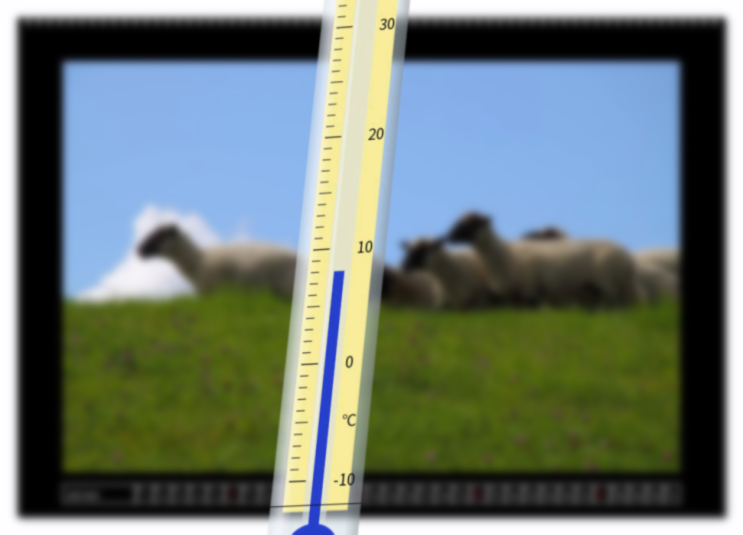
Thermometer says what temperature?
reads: 8 °C
